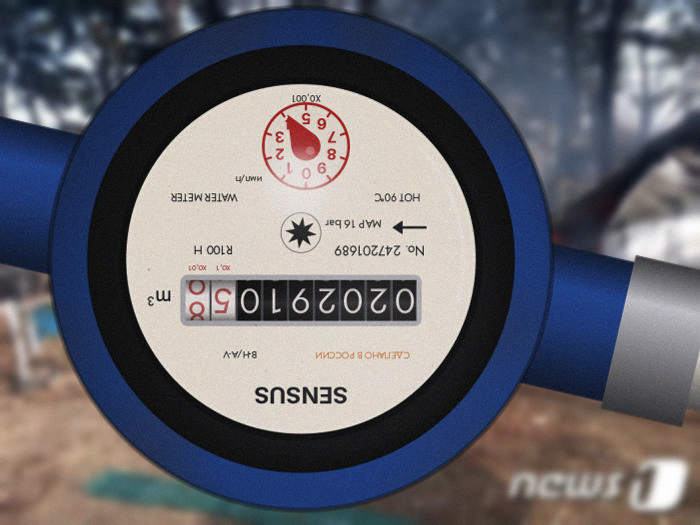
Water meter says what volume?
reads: 202910.584 m³
